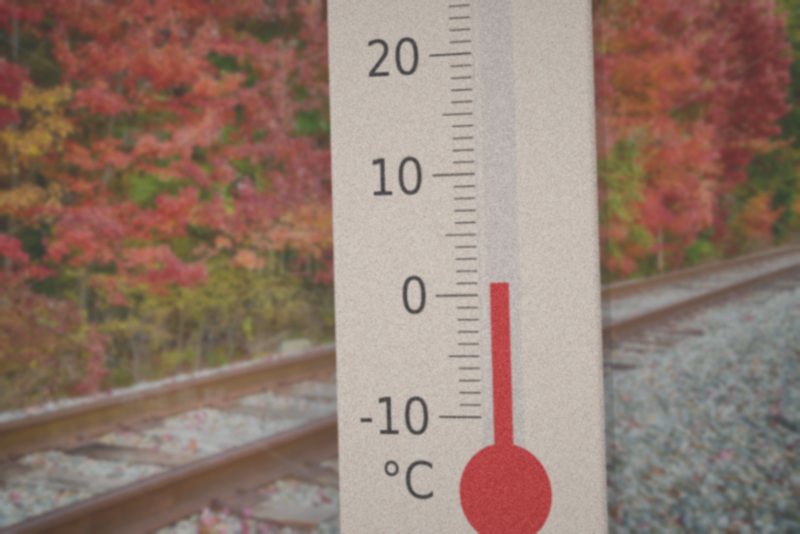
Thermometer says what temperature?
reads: 1 °C
